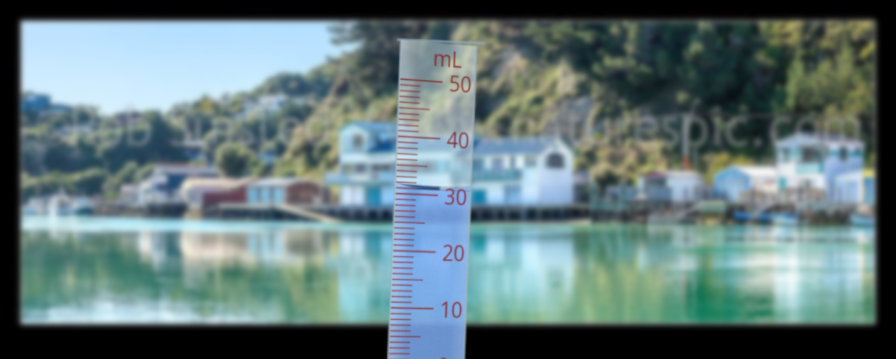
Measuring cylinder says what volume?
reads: 31 mL
